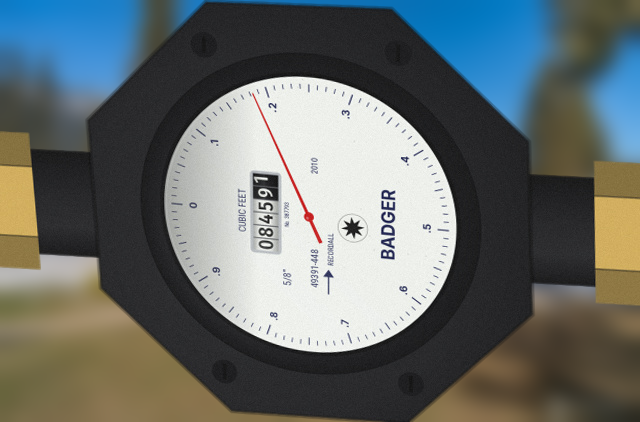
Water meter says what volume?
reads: 84591.18 ft³
